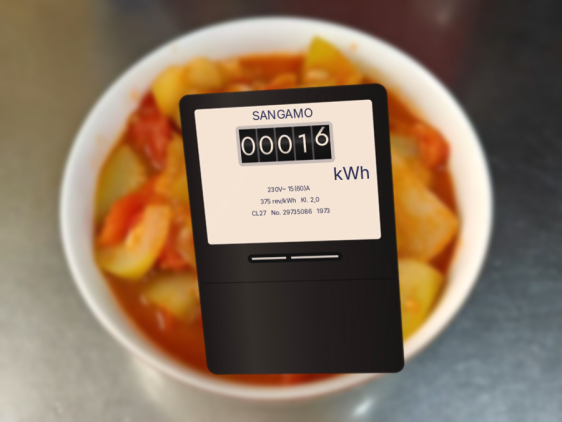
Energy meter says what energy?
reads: 16 kWh
